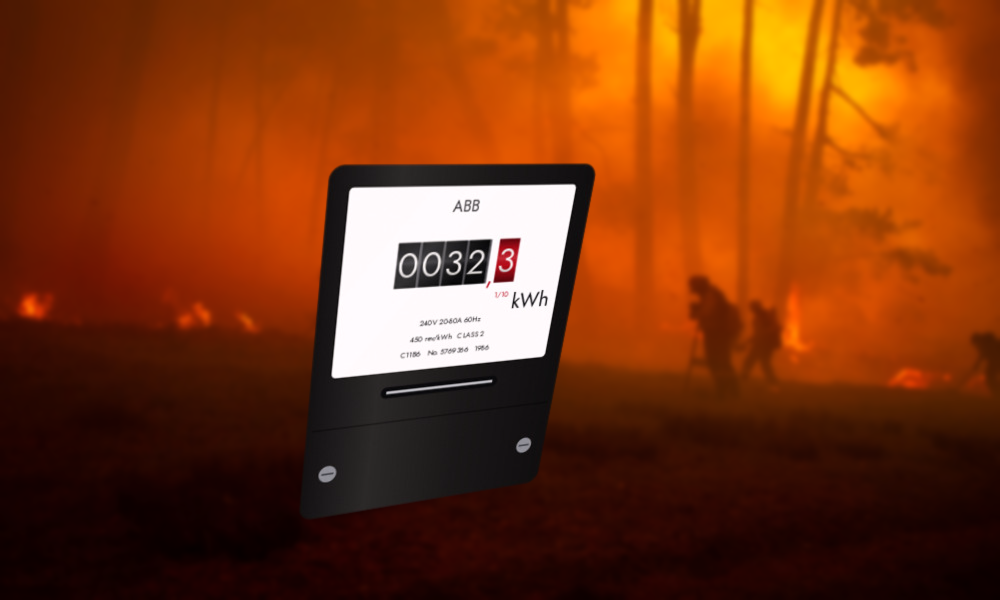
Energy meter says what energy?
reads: 32.3 kWh
